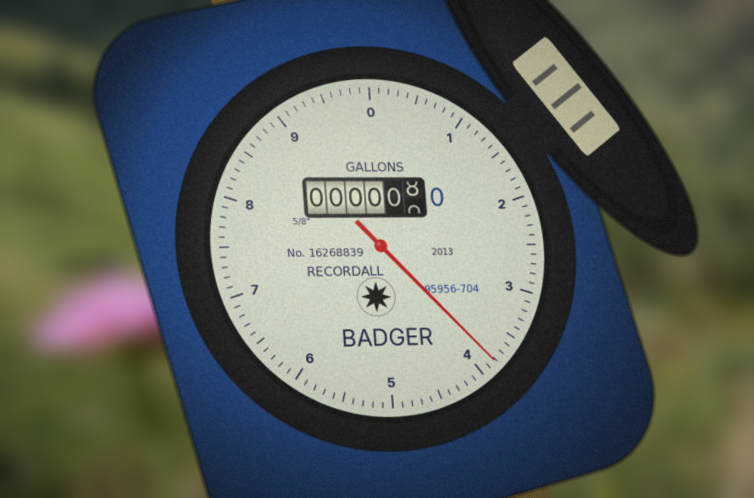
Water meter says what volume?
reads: 83.8 gal
